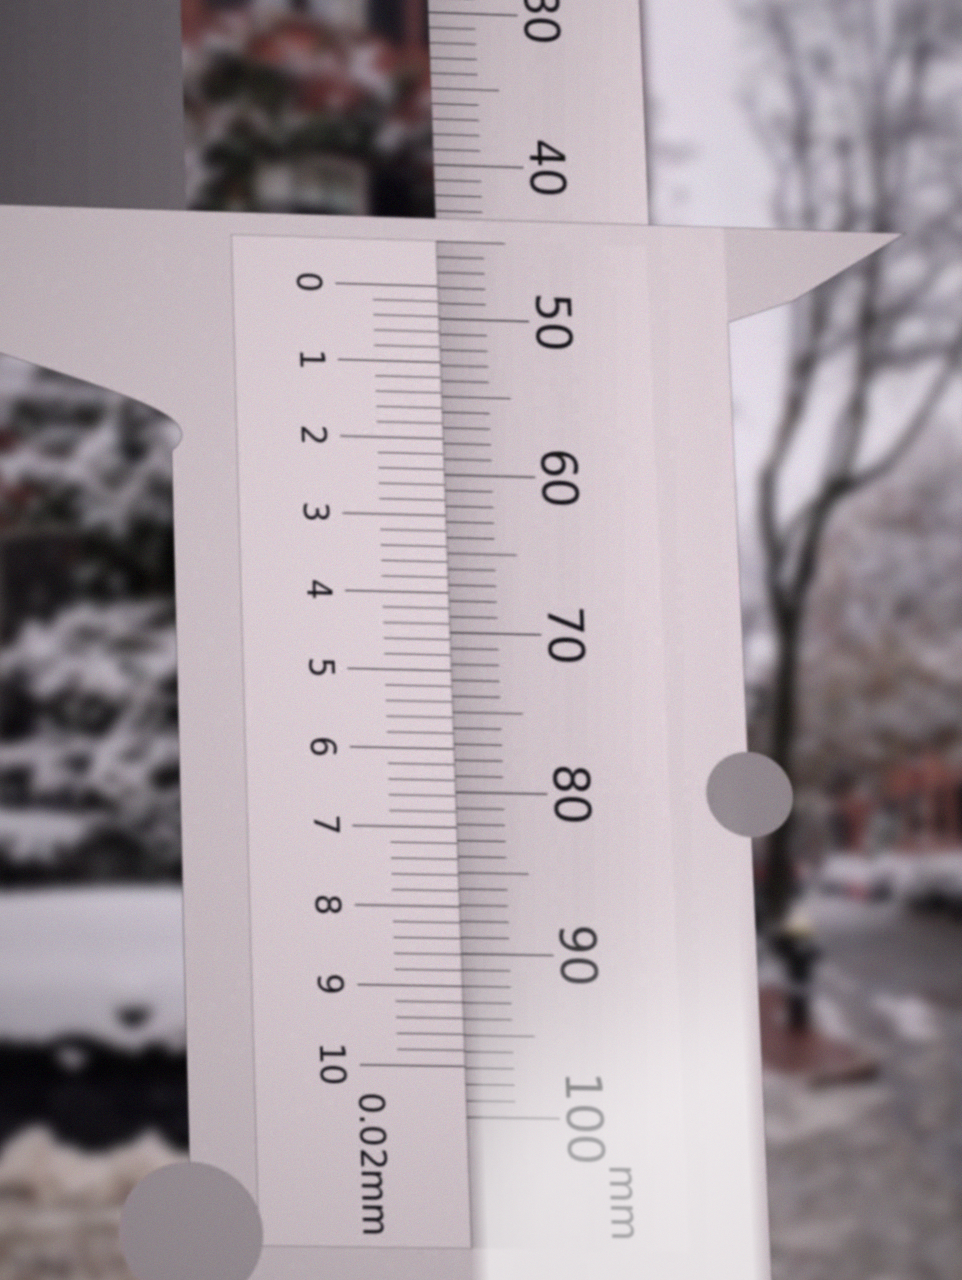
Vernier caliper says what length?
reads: 47.9 mm
